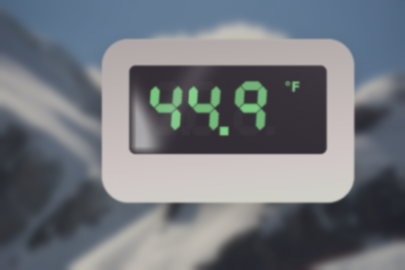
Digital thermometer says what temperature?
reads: 44.9 °F
